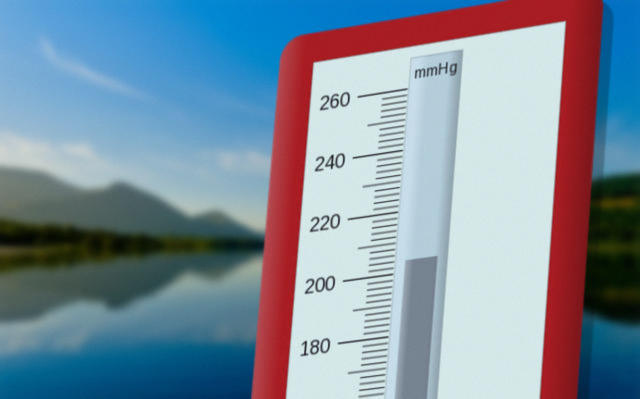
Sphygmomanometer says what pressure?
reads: 204 mmHg
